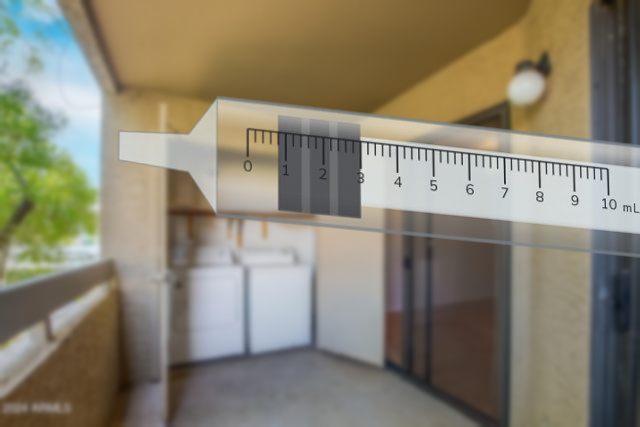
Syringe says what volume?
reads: 0.8 mL
